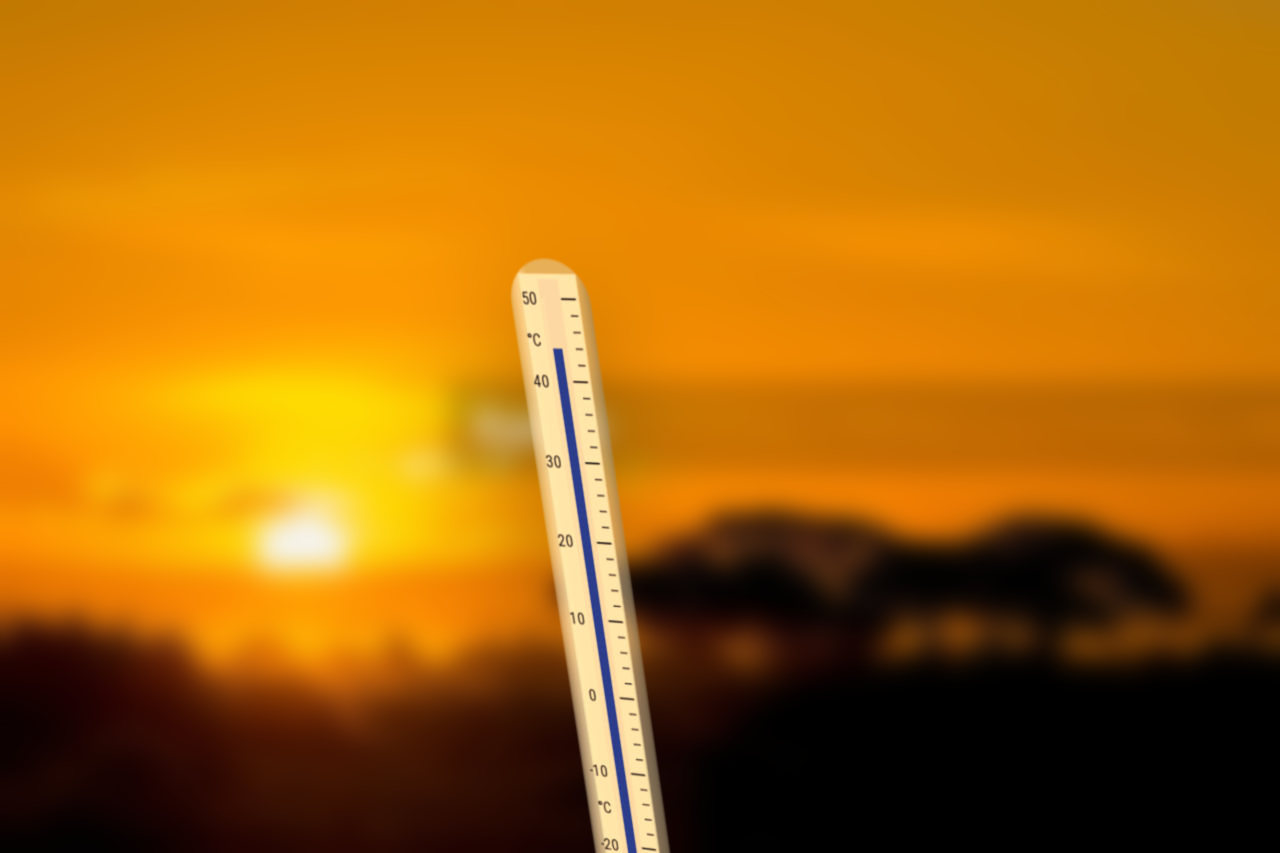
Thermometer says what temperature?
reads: 44 °C
